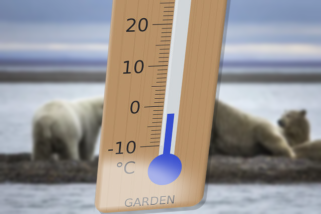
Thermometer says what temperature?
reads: -2 °C
